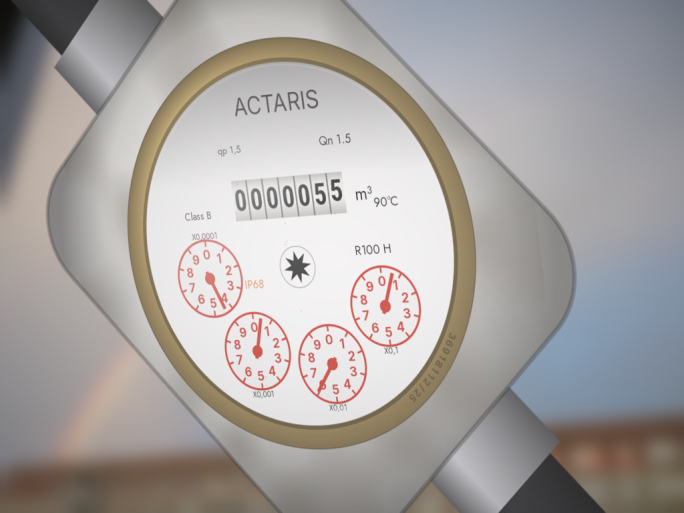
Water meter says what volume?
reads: 55.0604 m³
